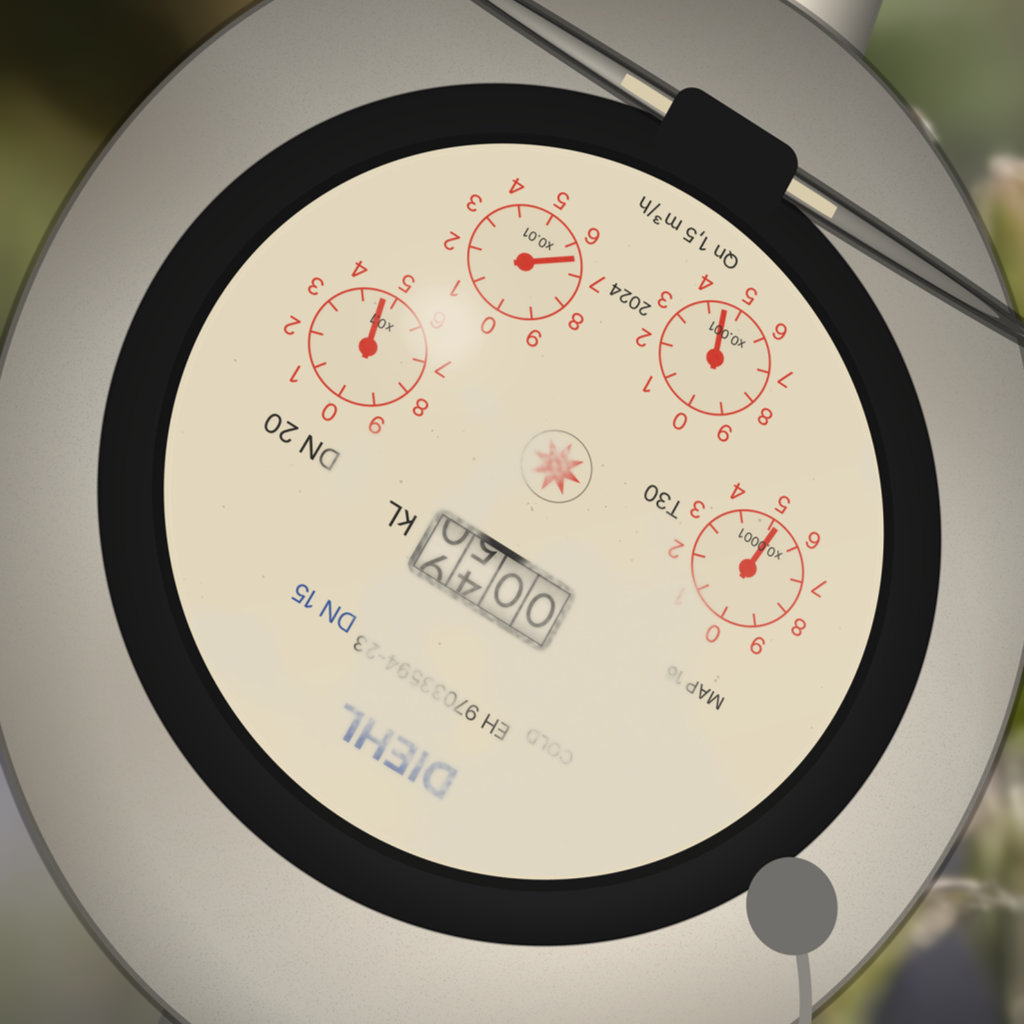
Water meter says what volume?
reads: 49.4645 kL
